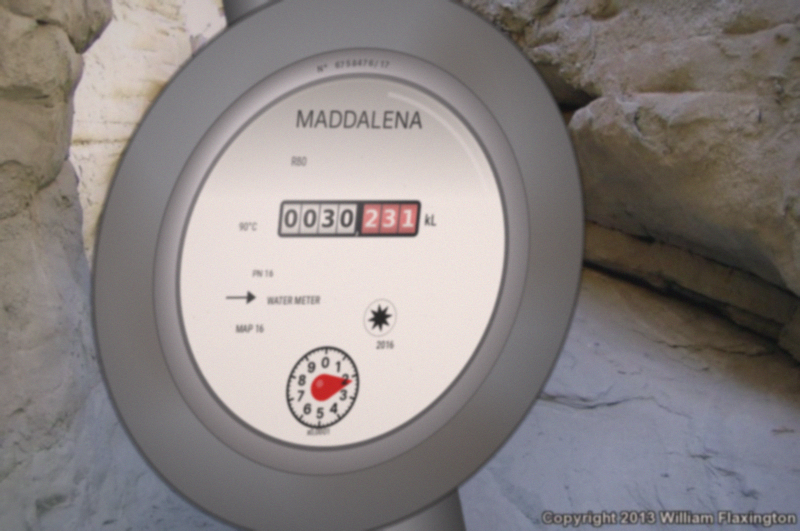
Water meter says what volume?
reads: 30.2312 kL
